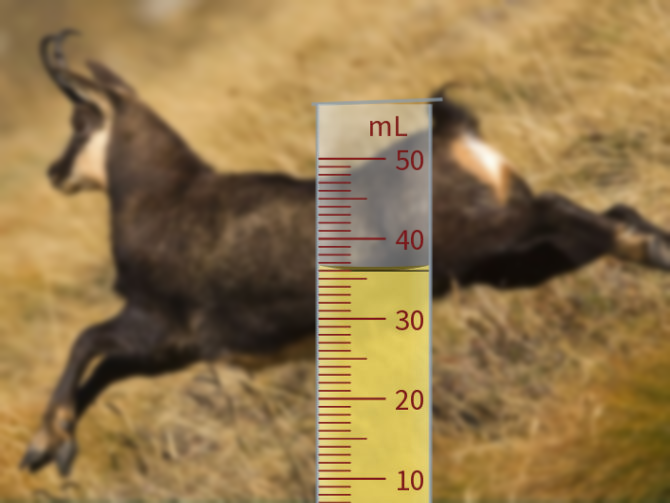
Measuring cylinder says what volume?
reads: 36 mL
